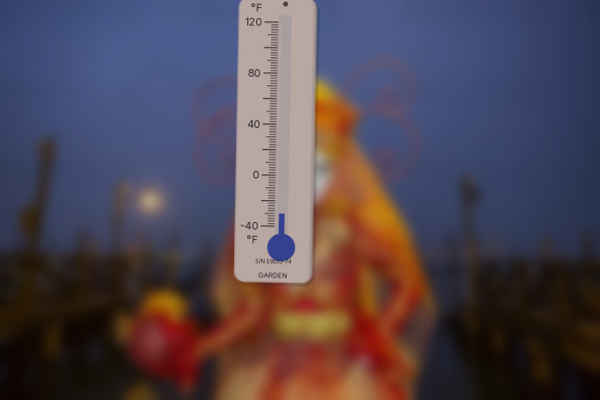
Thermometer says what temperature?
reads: -30 °F
